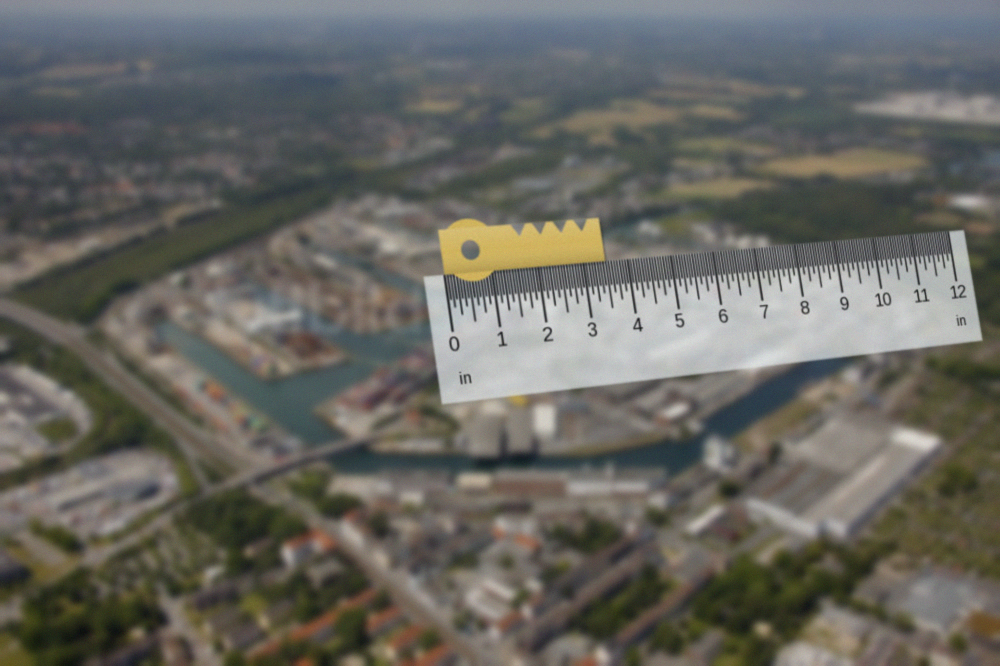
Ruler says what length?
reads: 3.5 in
